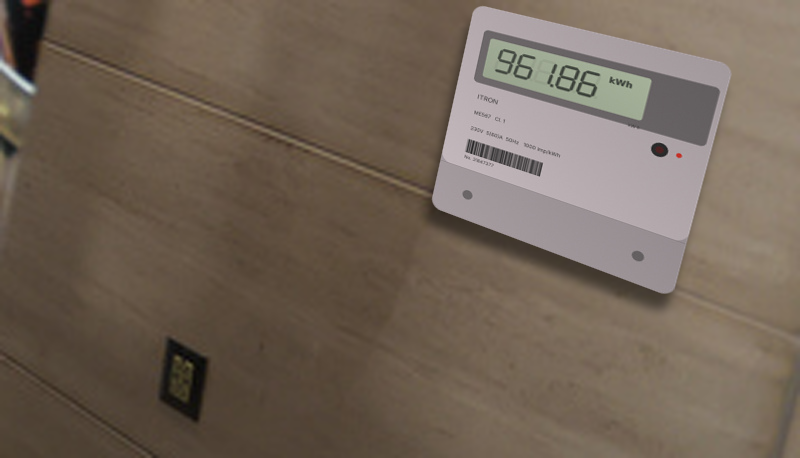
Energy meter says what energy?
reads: 961.86 kWh
